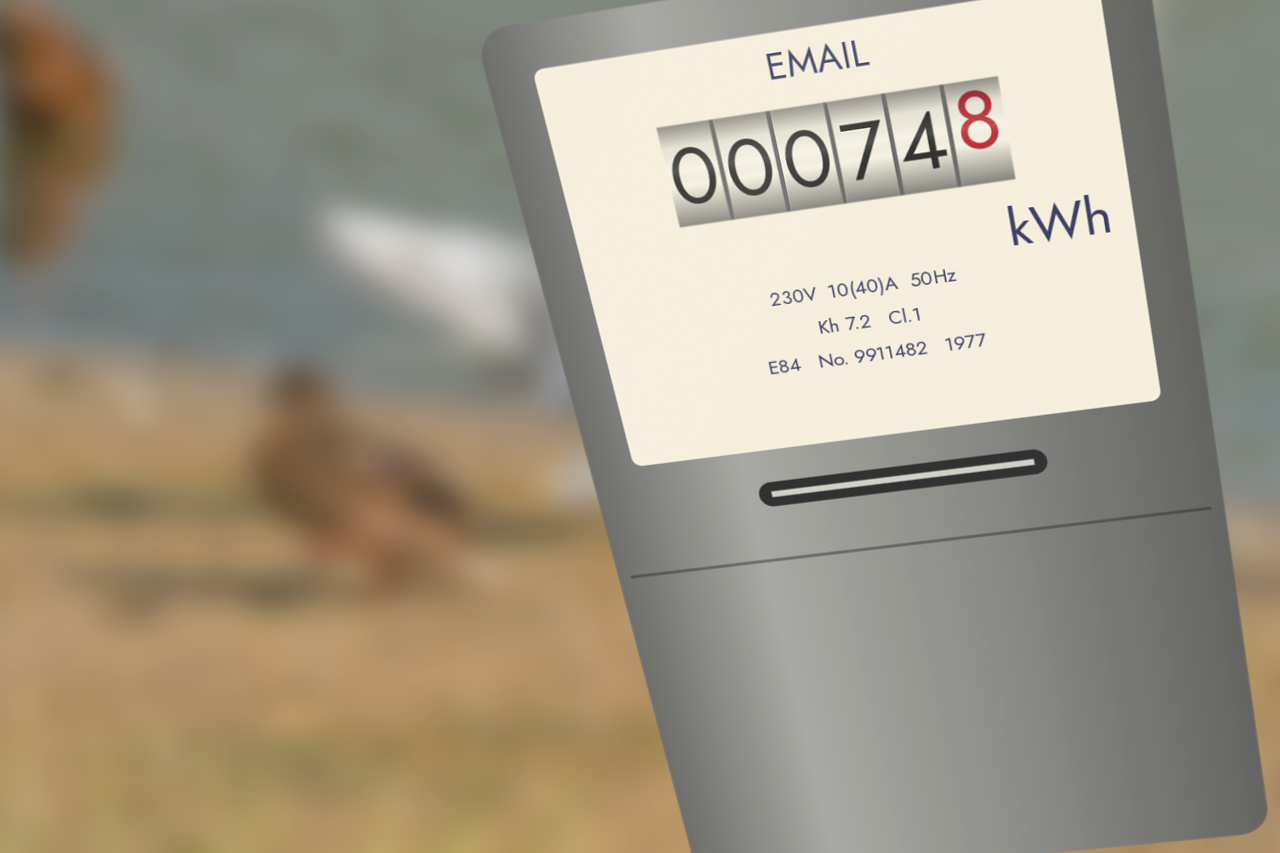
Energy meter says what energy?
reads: 74.8 kWh
